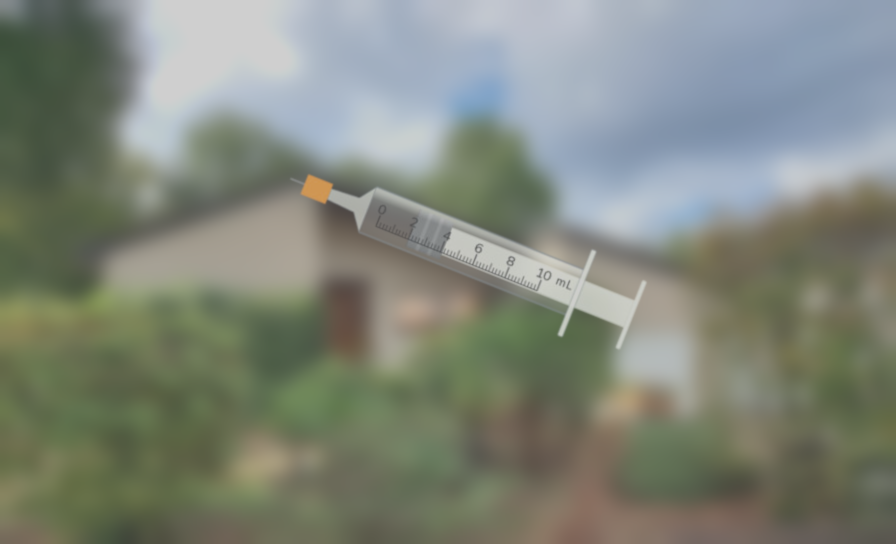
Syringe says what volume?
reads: 2 mL
